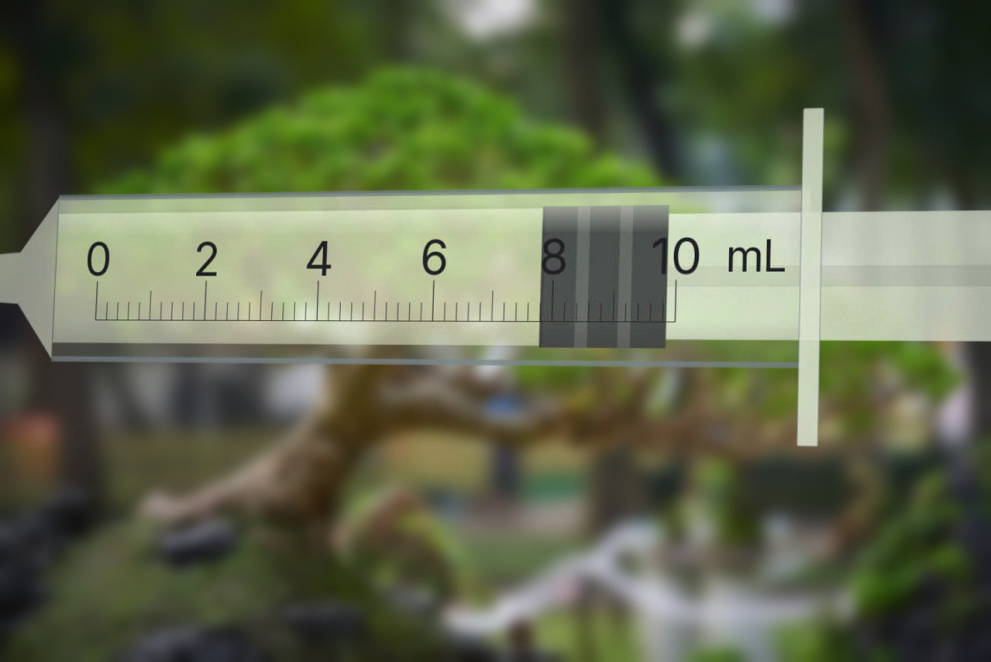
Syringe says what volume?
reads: 7.8 mL
